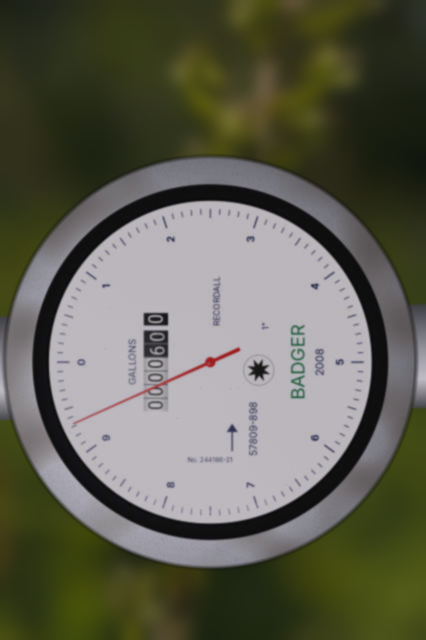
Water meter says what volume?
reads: 599.3 gal
